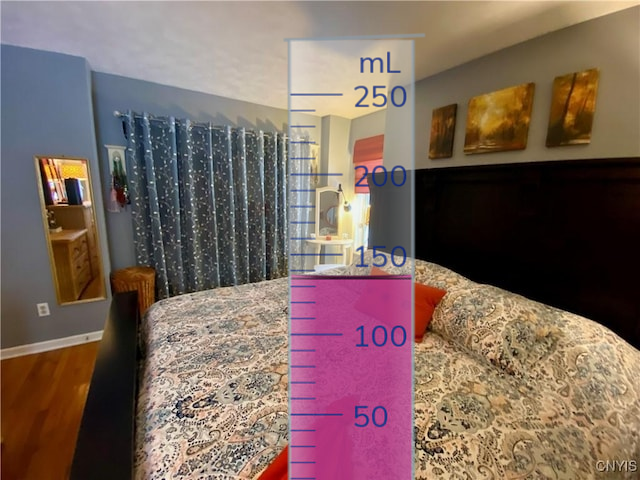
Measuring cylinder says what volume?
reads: 135 mL
